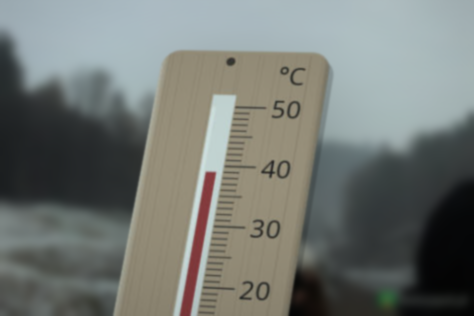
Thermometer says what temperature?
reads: 39 °C
